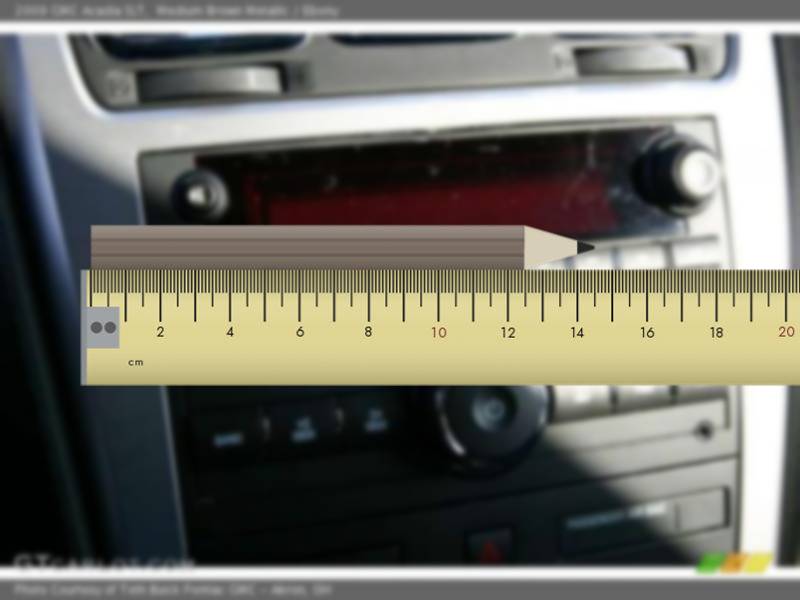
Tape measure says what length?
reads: 14.5 cm
